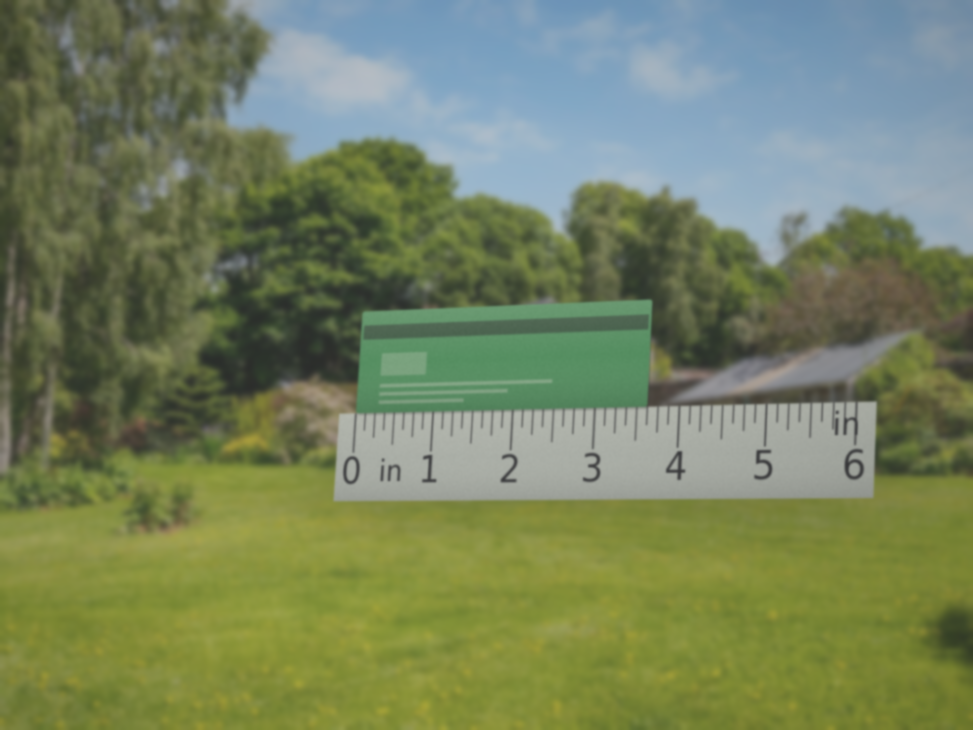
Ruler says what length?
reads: 3.625 in
